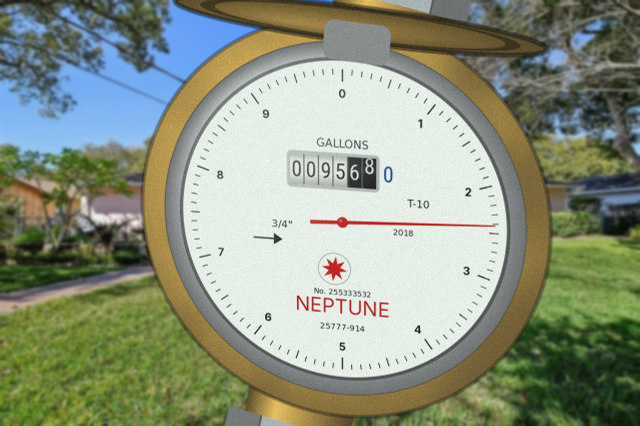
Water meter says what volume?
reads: 95682.4 gal
